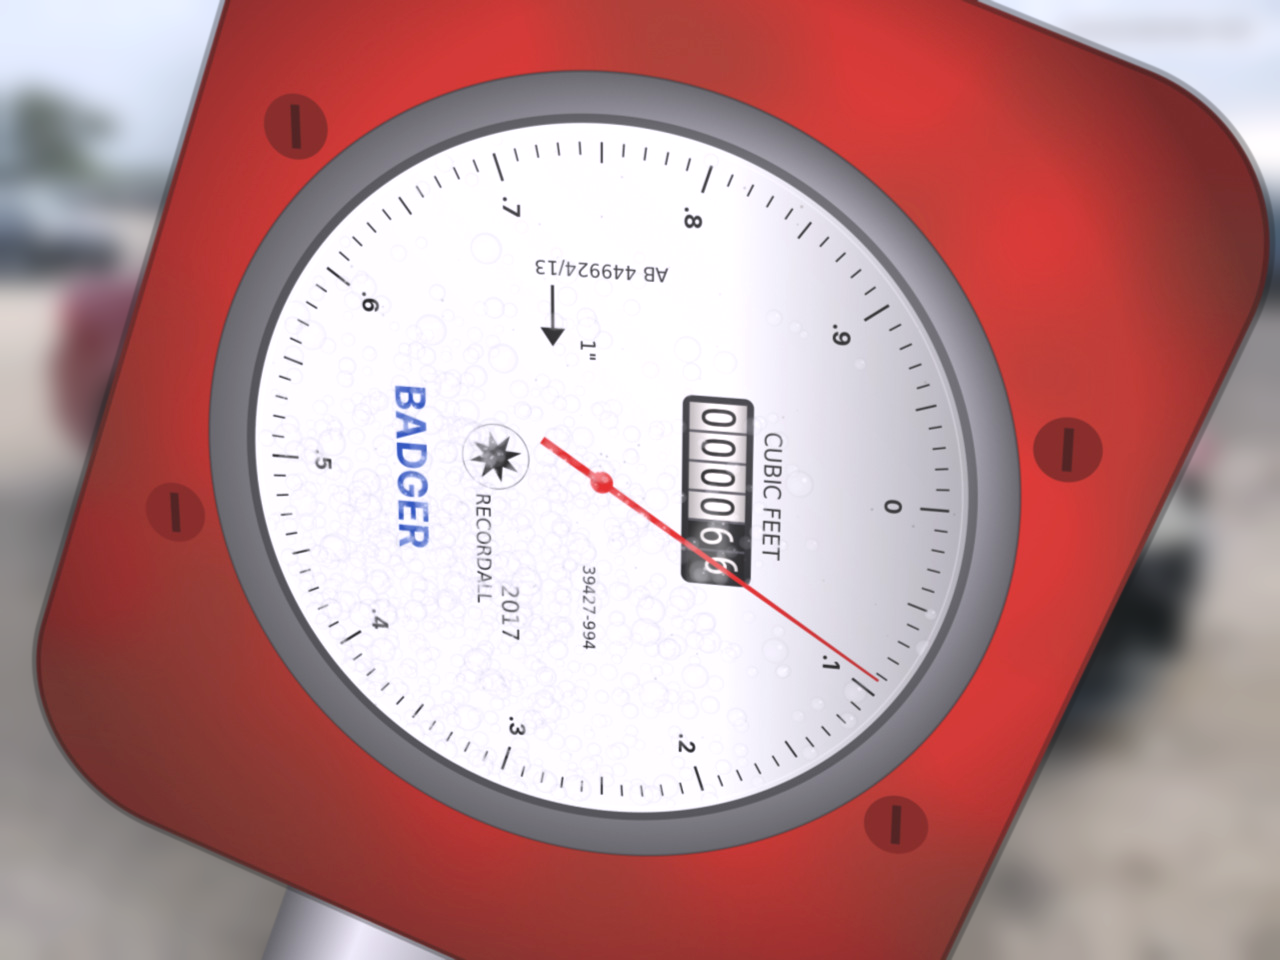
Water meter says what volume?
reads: 66.09 ft³
